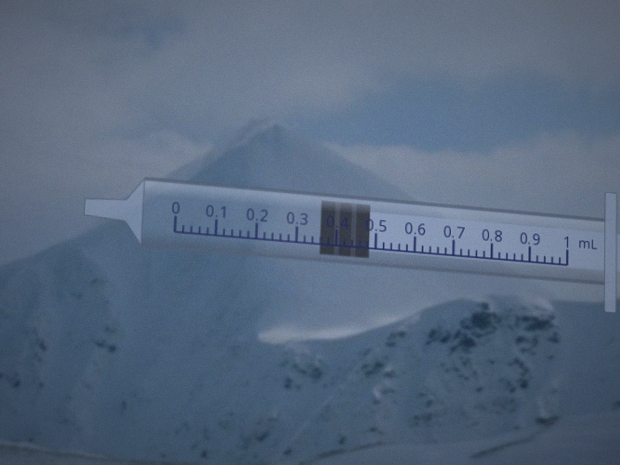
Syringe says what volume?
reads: 0.36 mL
